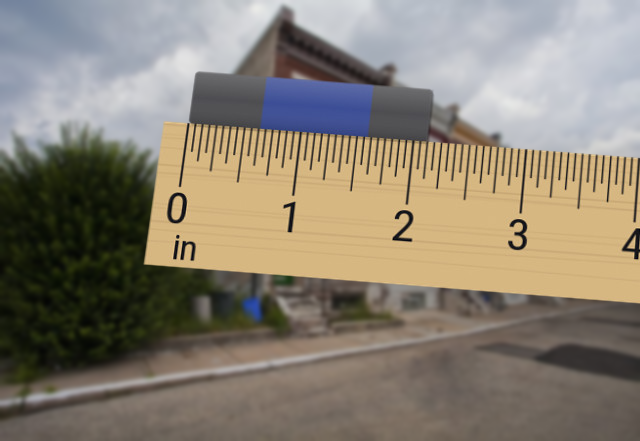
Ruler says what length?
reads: 2.125 in
